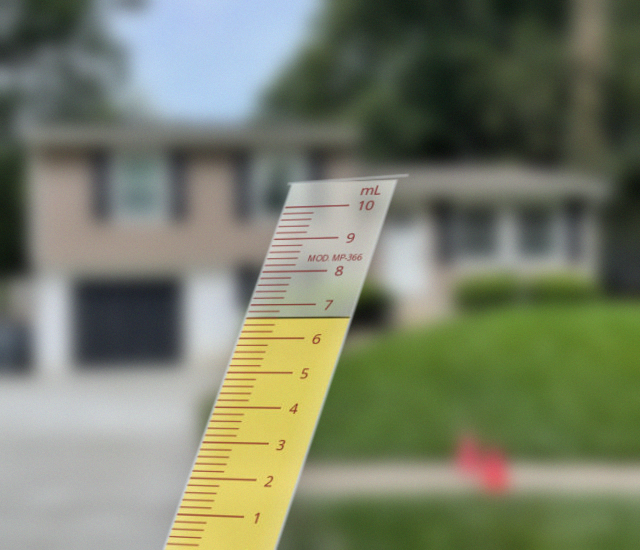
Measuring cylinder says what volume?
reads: 6.6 mL
